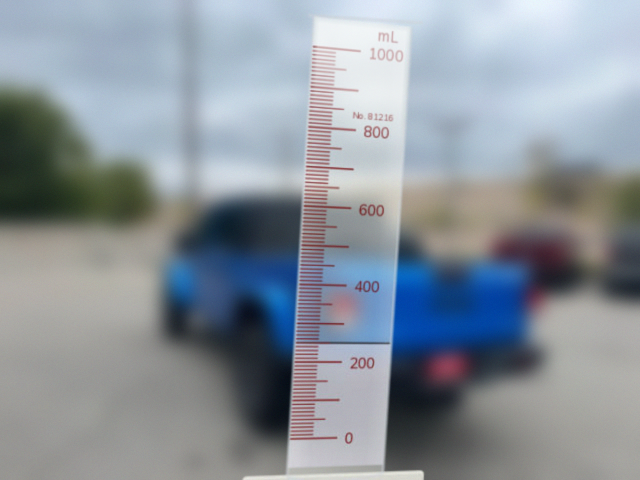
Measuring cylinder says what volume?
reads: 250 mL
